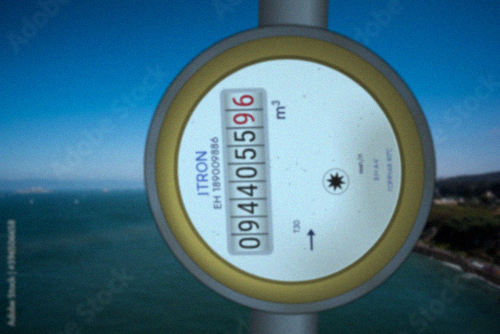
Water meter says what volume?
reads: 944055.96 m³
